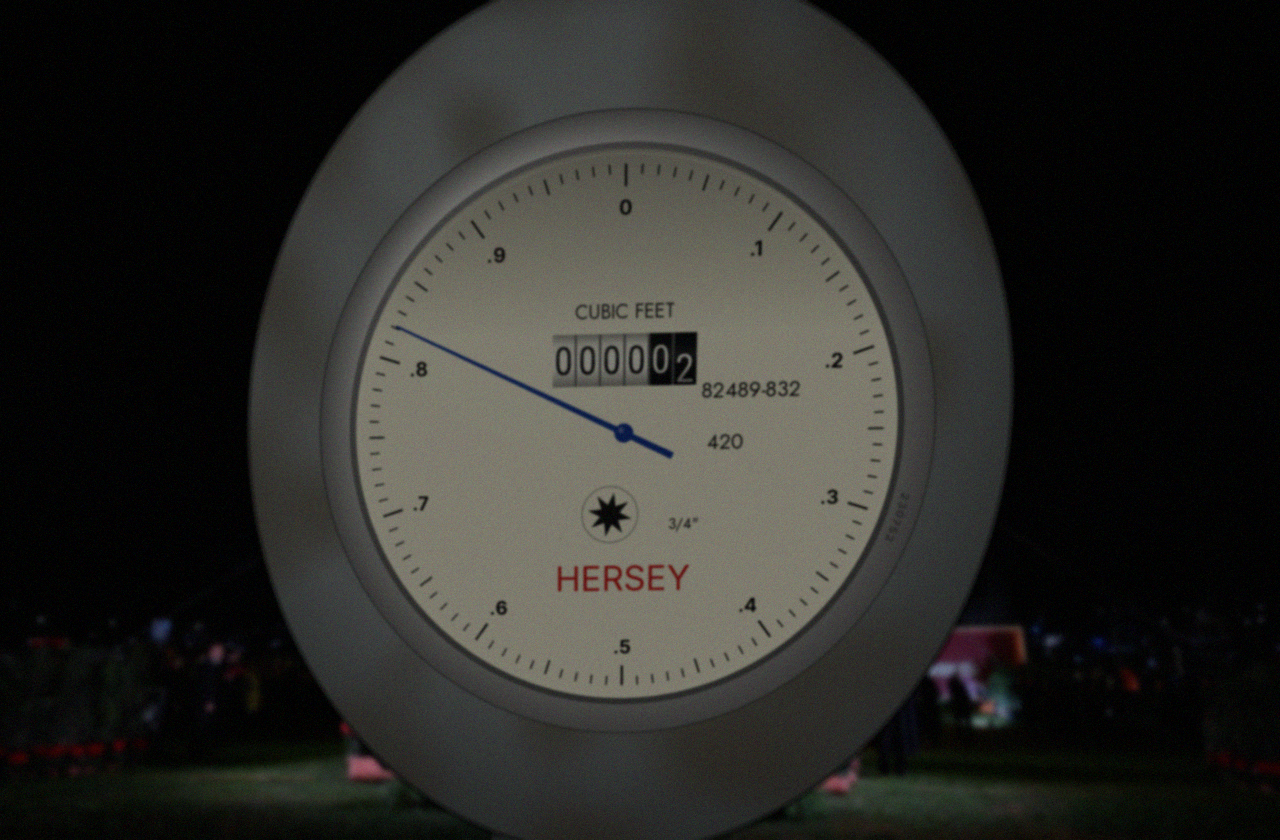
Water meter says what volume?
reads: 1.82 ft³
